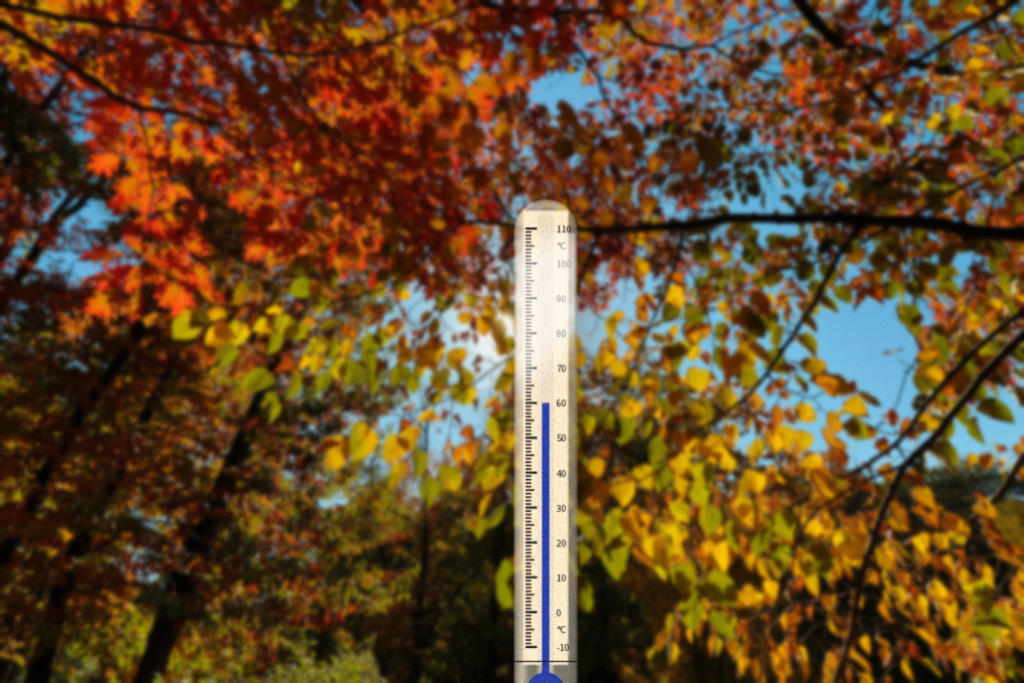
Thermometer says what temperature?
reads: 60 °C
